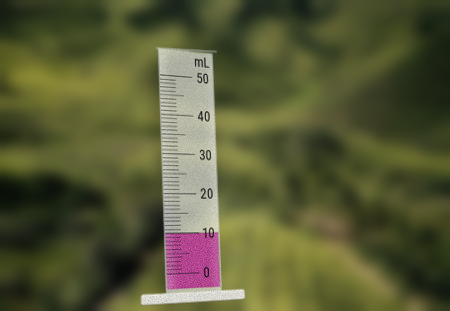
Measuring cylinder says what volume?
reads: 10 mL
